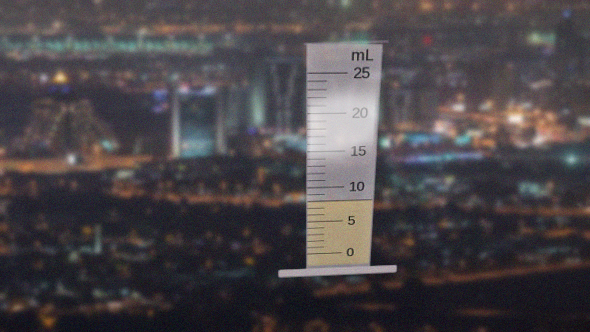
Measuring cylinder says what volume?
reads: 8 mL
